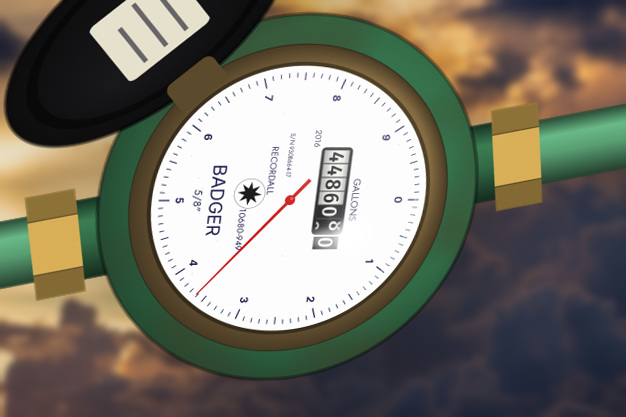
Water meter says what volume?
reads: 4486083.6 gal
